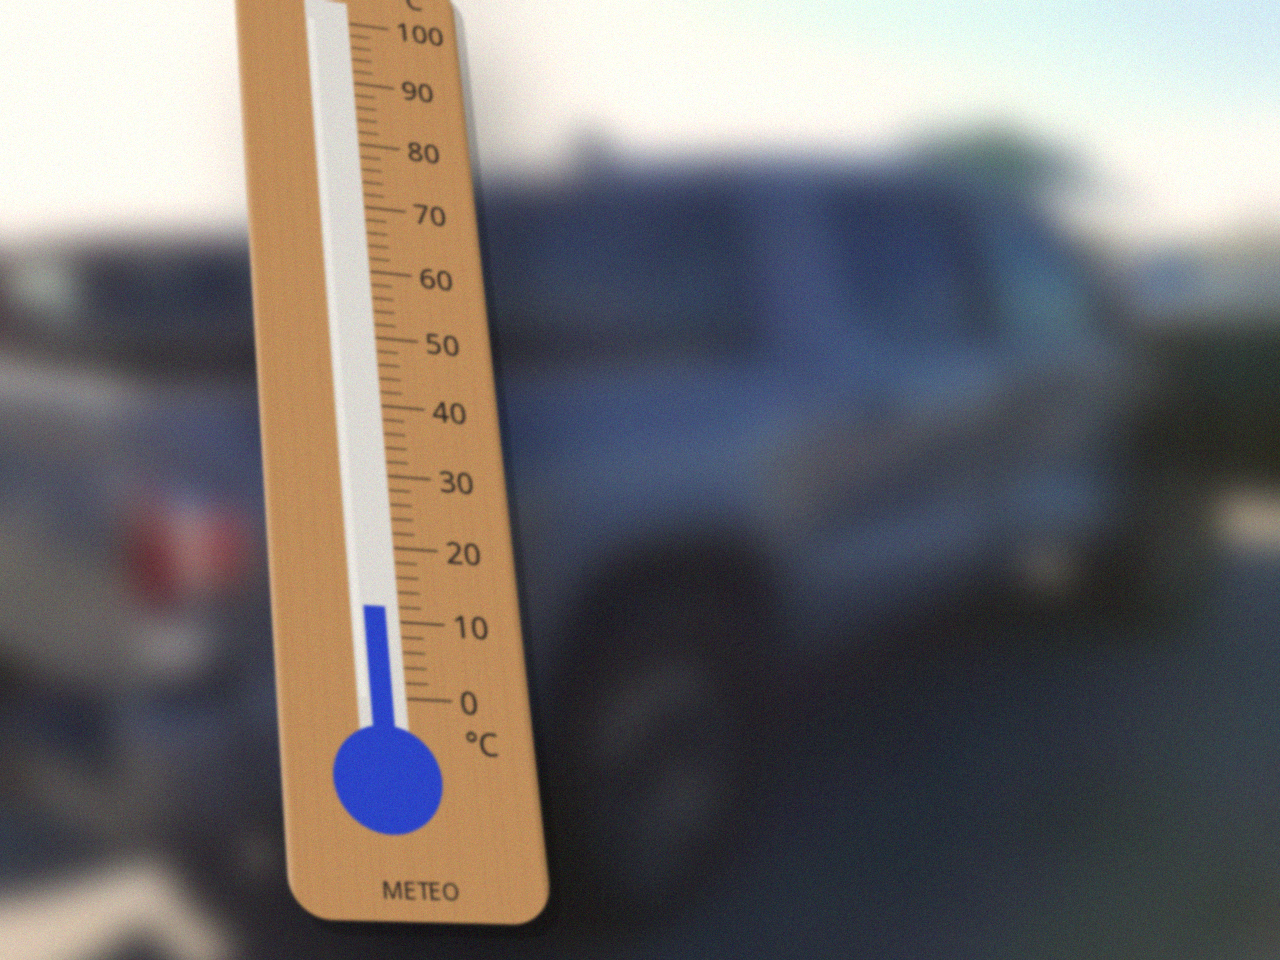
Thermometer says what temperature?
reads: 12 °C
